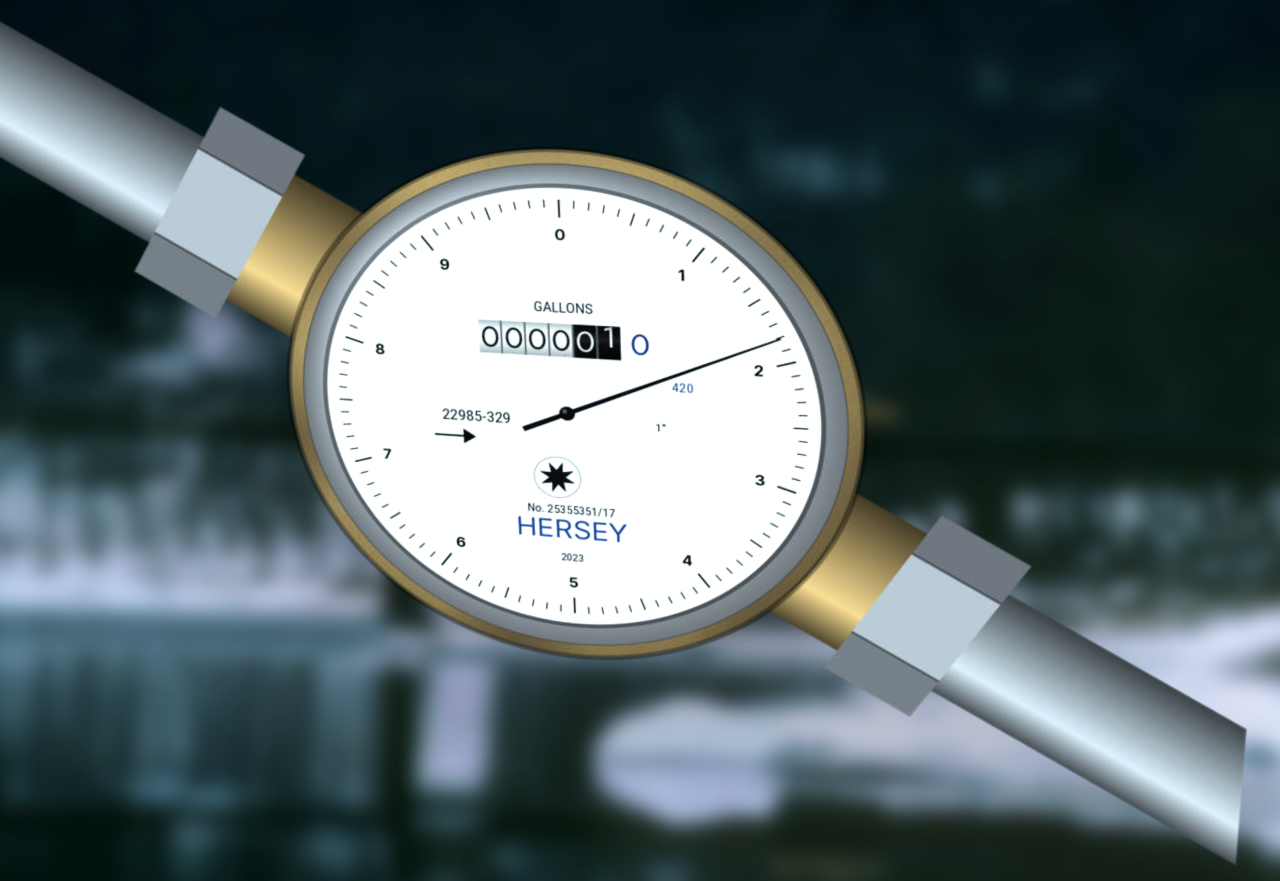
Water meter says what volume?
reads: 11.8 gal
